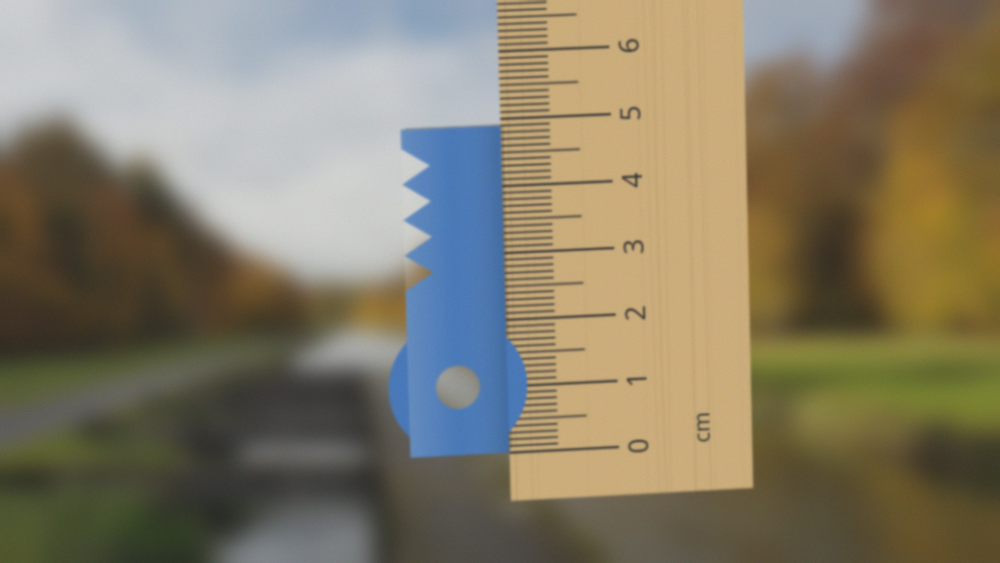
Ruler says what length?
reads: 4.9 cm
